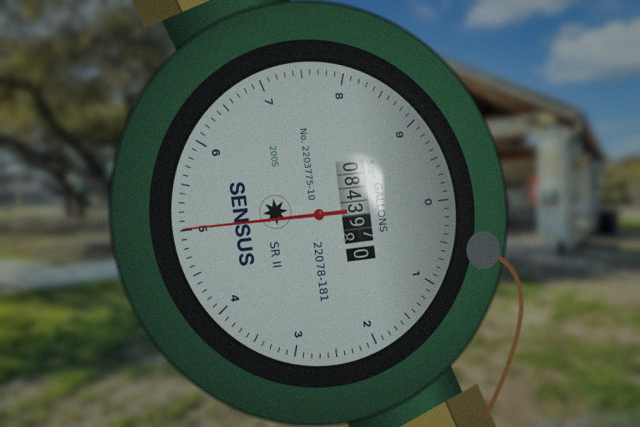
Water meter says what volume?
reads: 843975.0 gal
